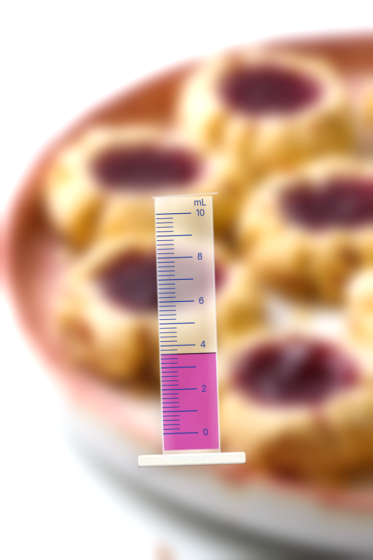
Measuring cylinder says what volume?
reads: 3.6 mL
